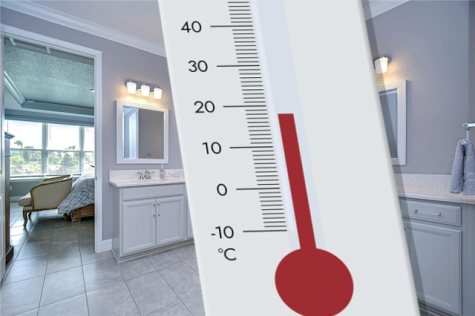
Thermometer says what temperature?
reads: 18 °C
